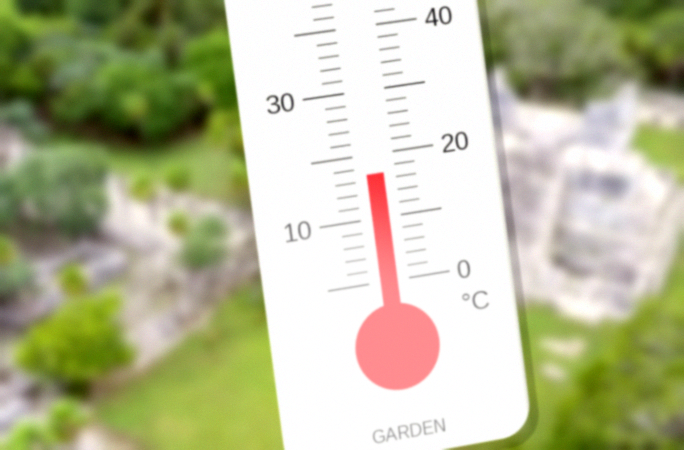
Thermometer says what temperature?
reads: 17 °C
